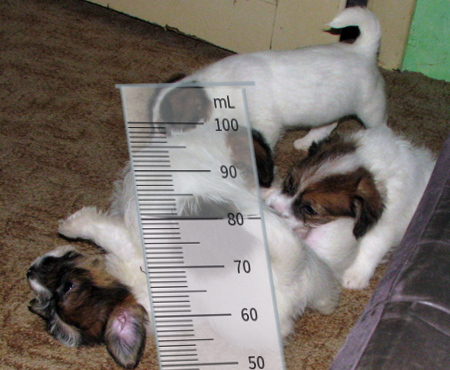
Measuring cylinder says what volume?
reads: 80 mL
